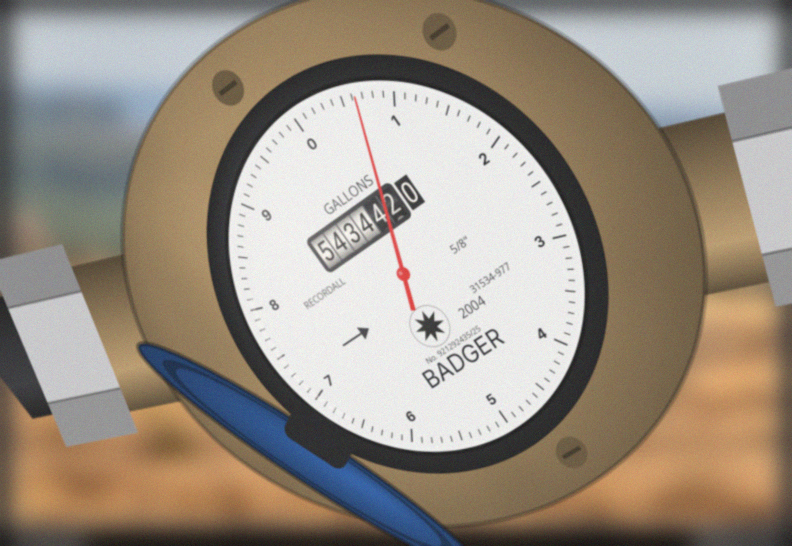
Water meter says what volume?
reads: 5434420.6 gal
